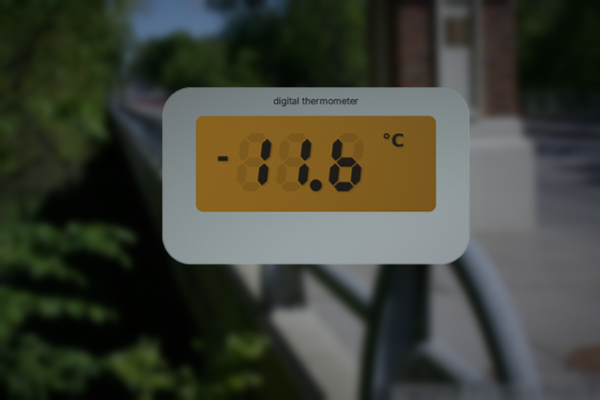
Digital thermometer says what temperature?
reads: -11.6 °C
